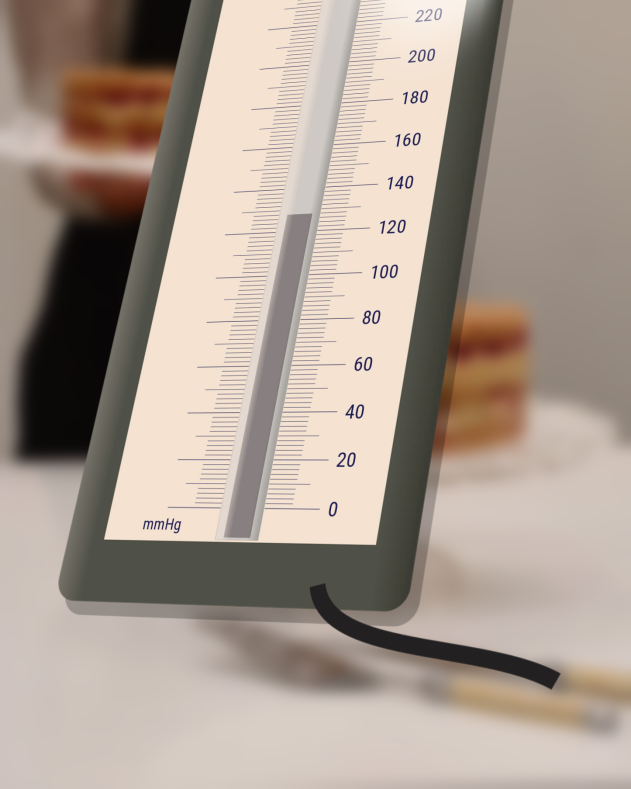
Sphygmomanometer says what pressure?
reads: 128 mmHg
